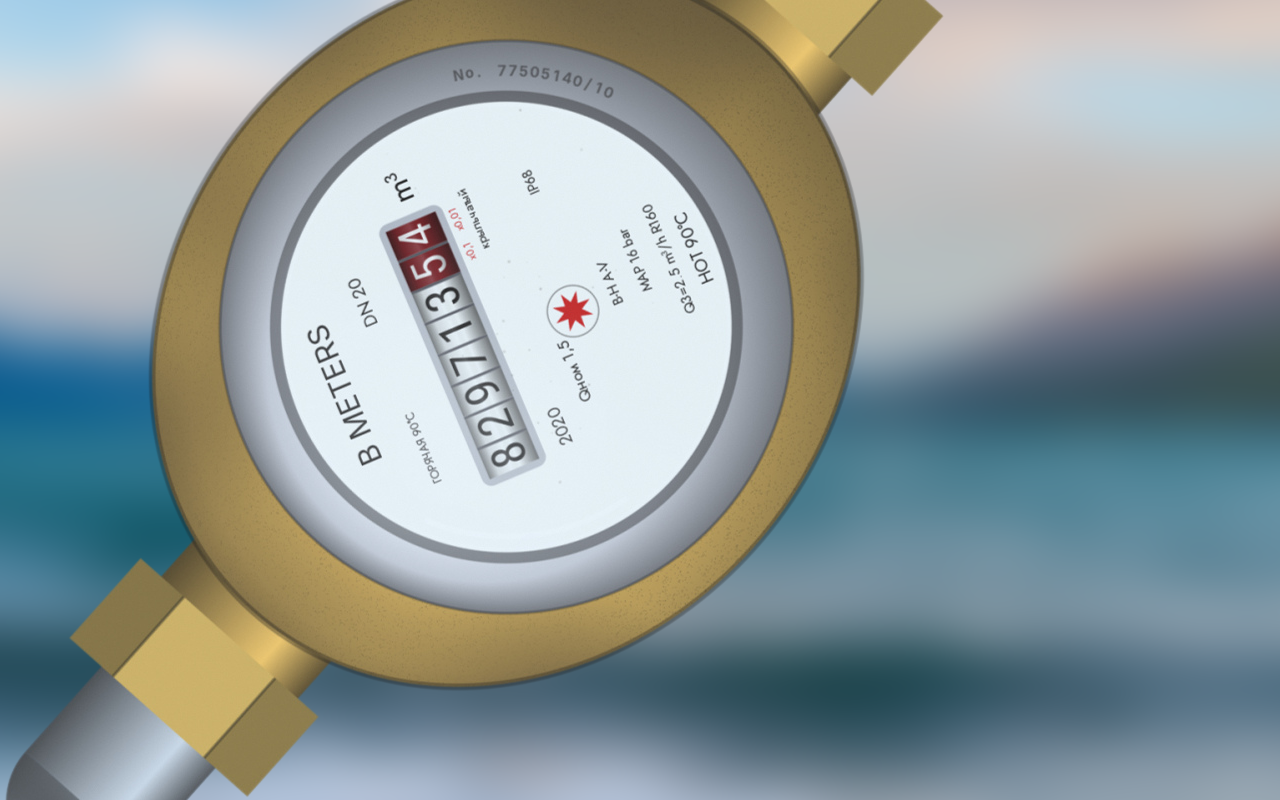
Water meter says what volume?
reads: 829713.54 m³
